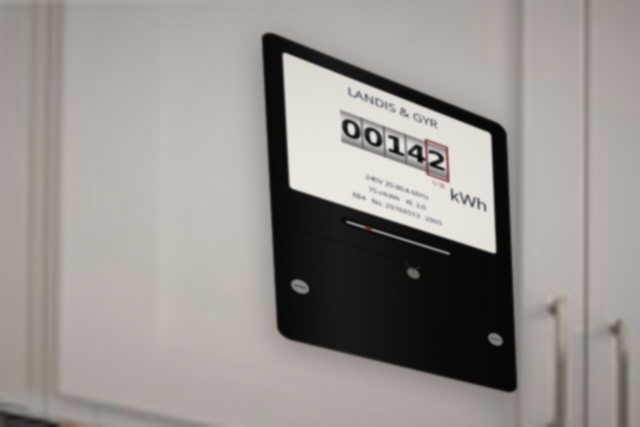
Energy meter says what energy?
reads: 14.2 kWh
